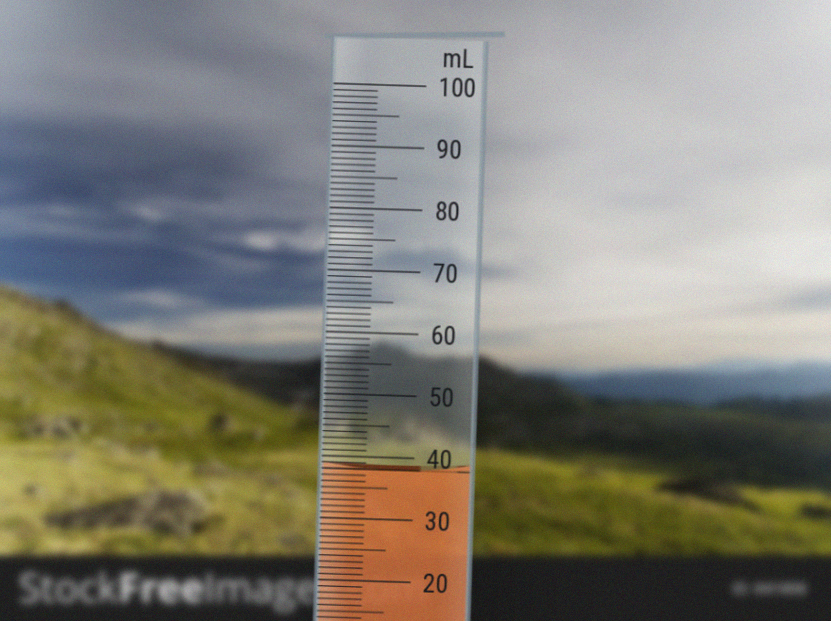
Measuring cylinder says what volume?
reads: 38 mL
